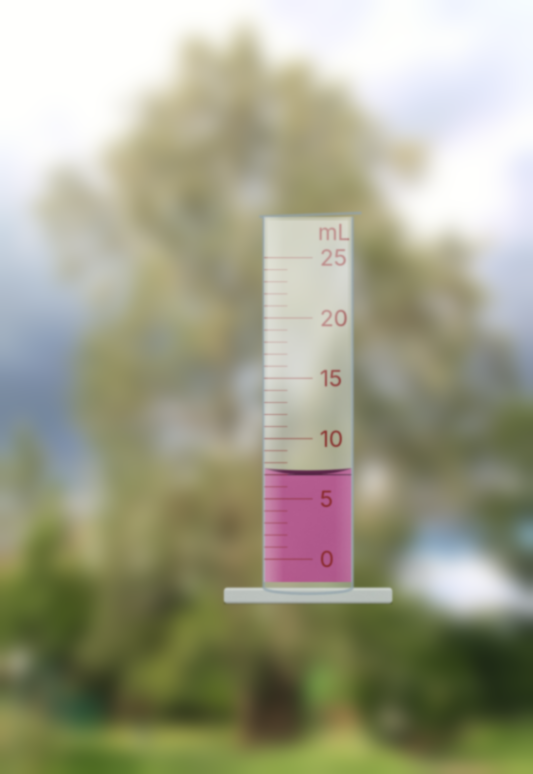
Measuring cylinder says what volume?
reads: 7 mL
